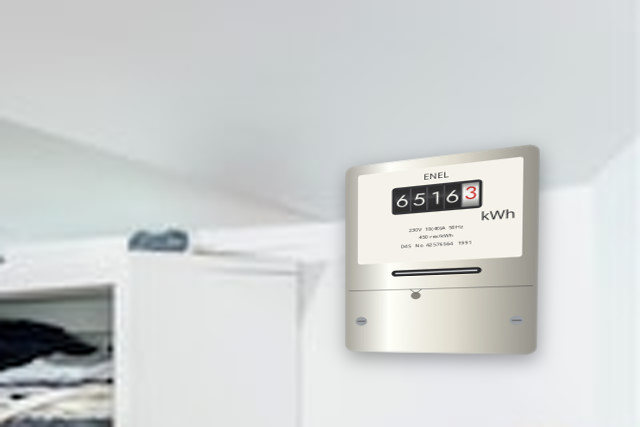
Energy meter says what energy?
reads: 6516.3 kWh
